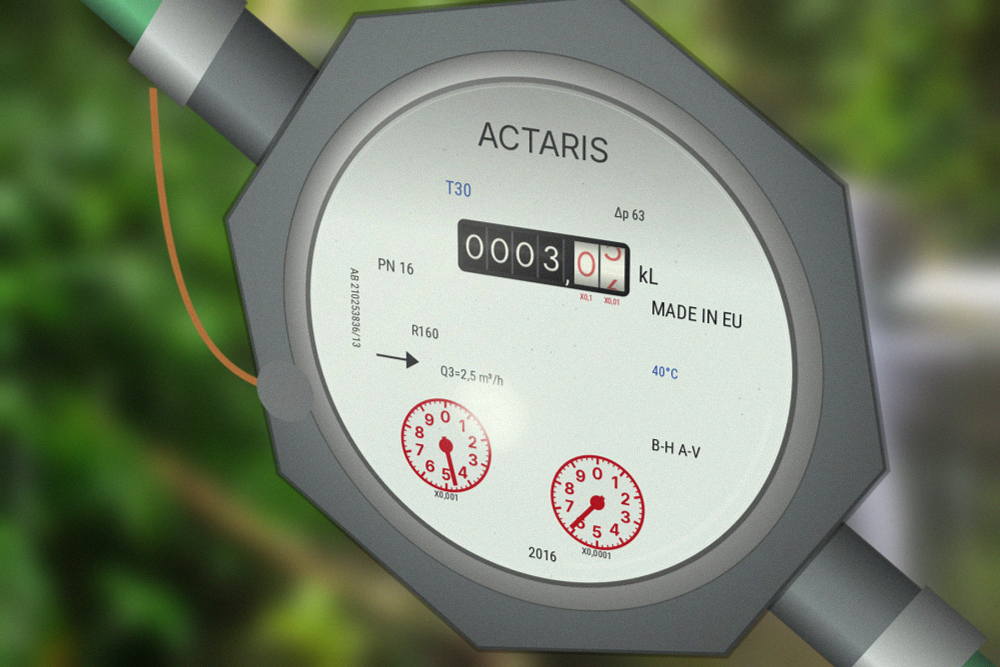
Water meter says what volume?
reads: 3.0546 kL
